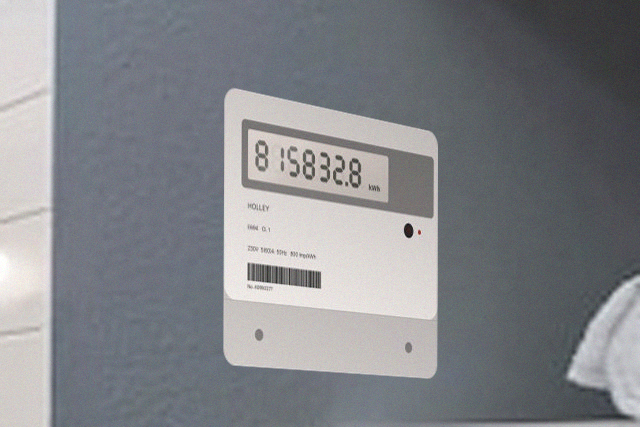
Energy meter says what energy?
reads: 815832.8 kWh
